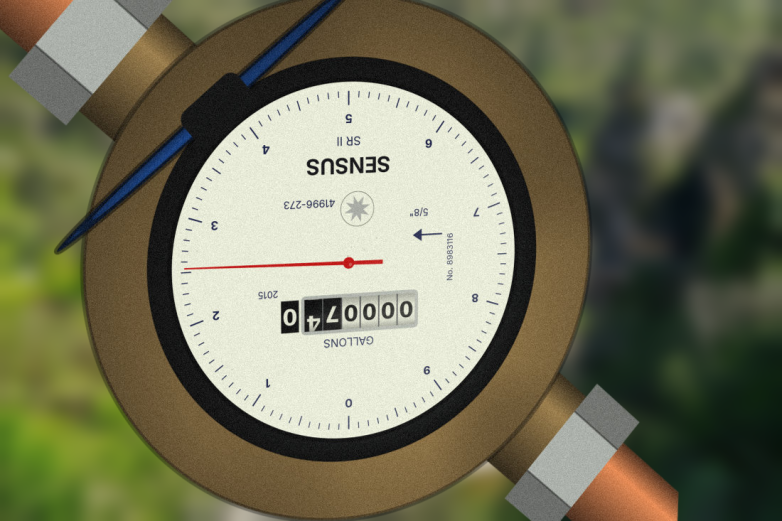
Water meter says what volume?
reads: 742.5 gal
